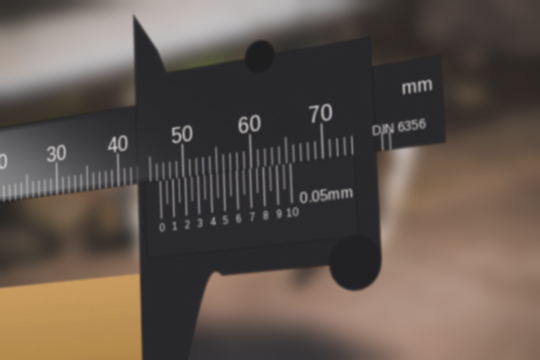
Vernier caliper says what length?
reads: 46.5 mm
